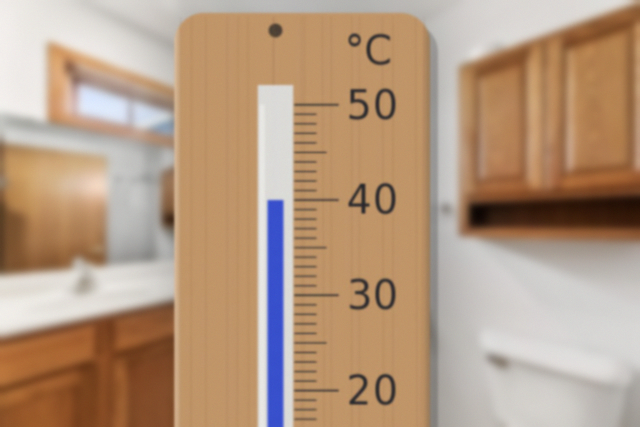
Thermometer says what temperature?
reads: 40 °C
